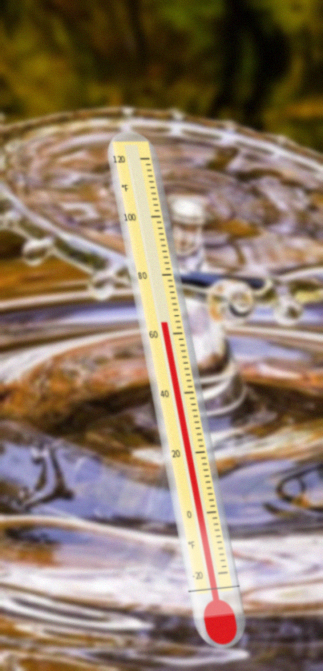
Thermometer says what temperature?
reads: 64 °F
